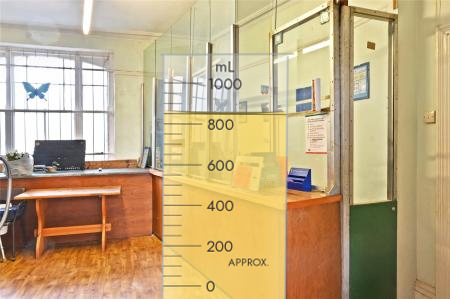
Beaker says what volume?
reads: 850 mL
